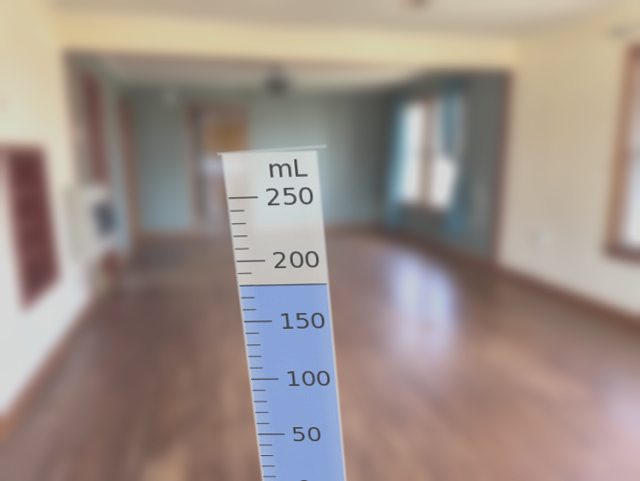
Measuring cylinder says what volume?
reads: 180 mL
